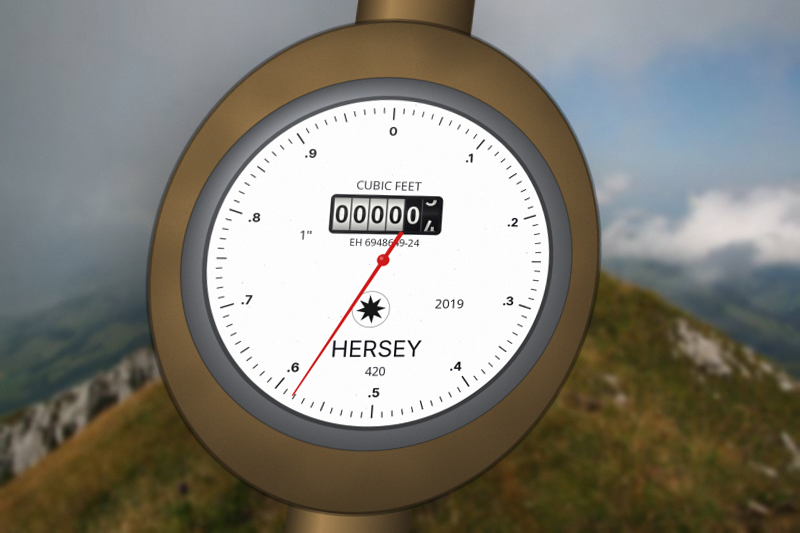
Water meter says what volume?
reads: 3.58 ft³
